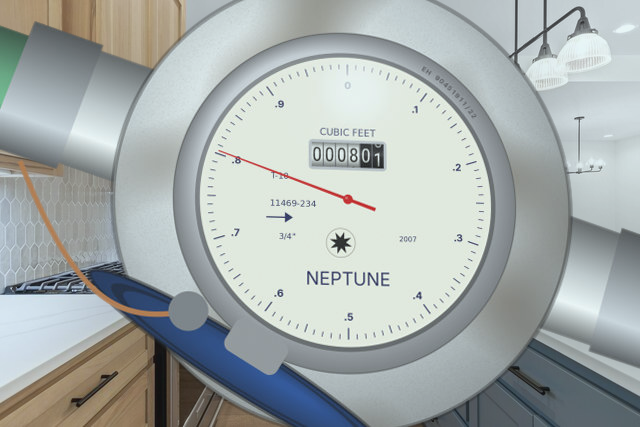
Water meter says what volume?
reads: 800.80 ft³
